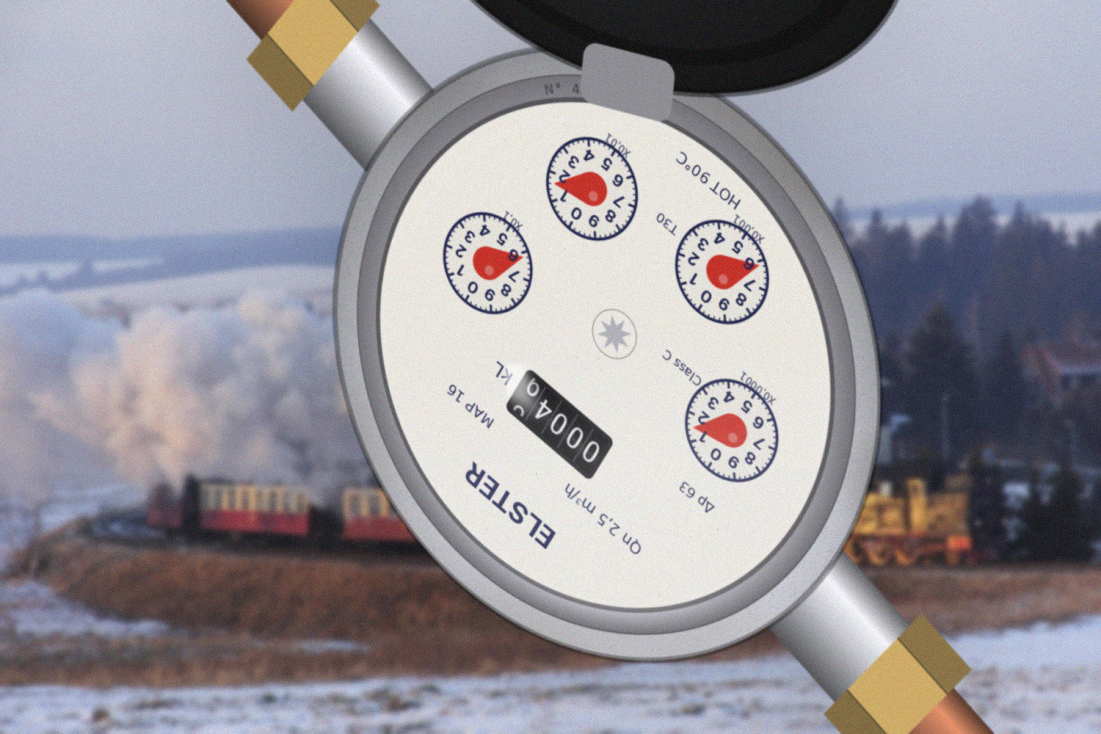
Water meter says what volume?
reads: 48.6161 kL
